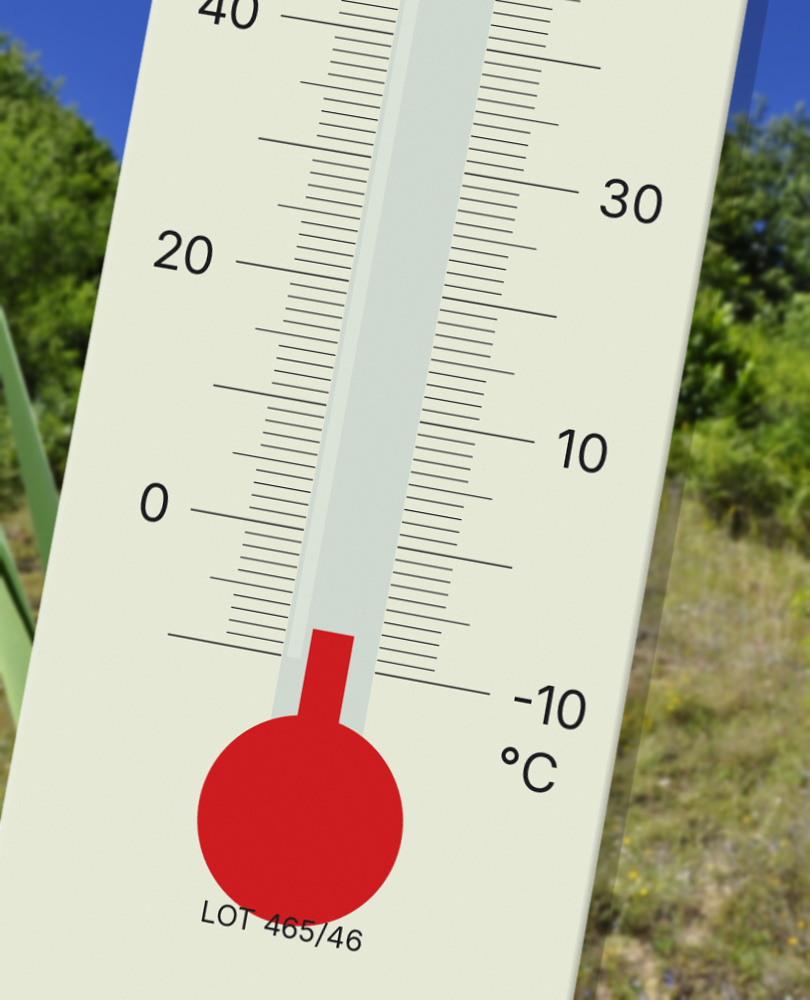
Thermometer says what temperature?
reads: -7.5 °C
